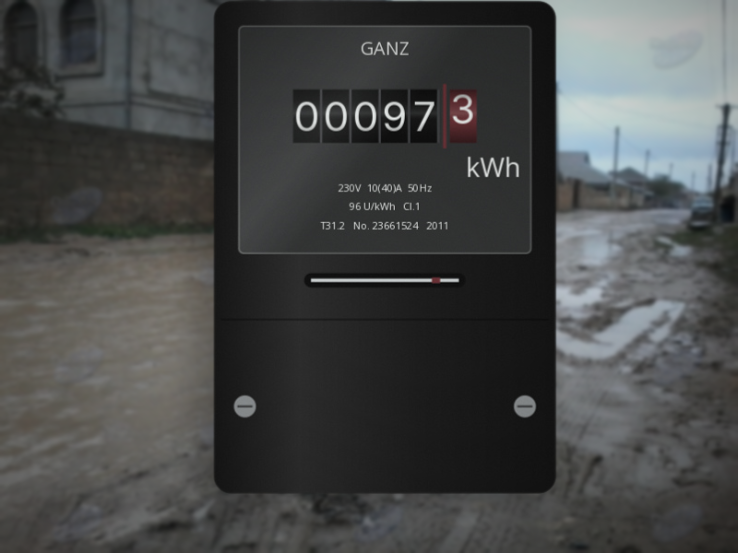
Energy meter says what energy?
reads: 97.3 kWh
